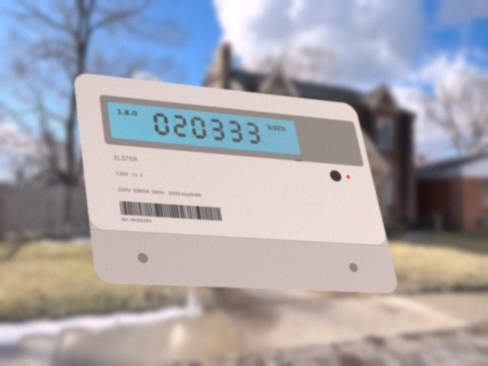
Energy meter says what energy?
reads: 20333 kWh
